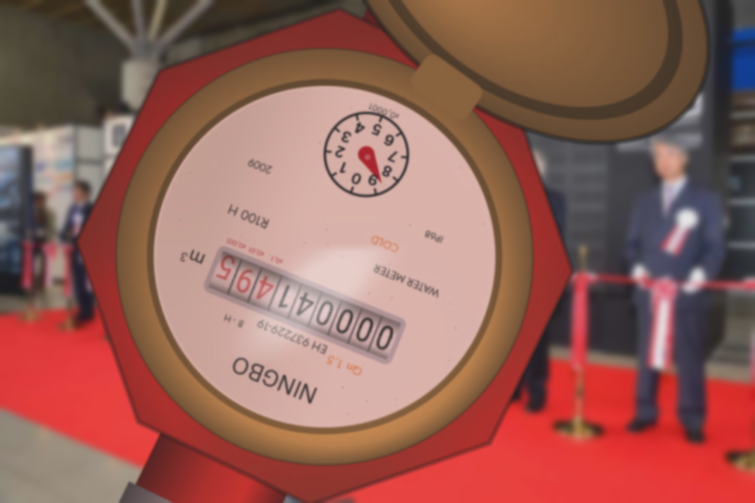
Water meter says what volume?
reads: 41.4948 m³
